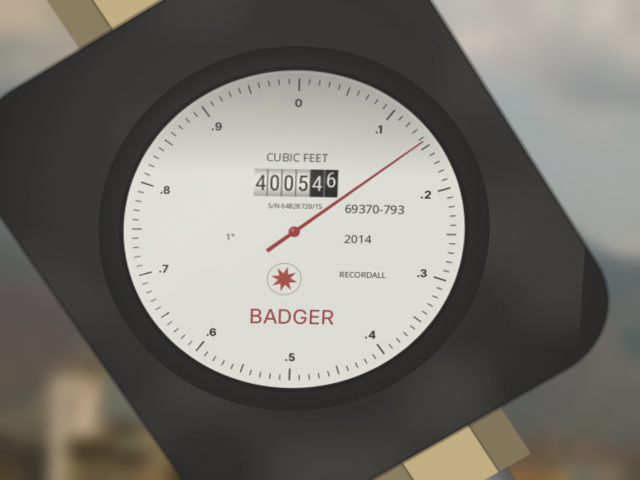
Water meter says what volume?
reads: 400546.14 ft³
